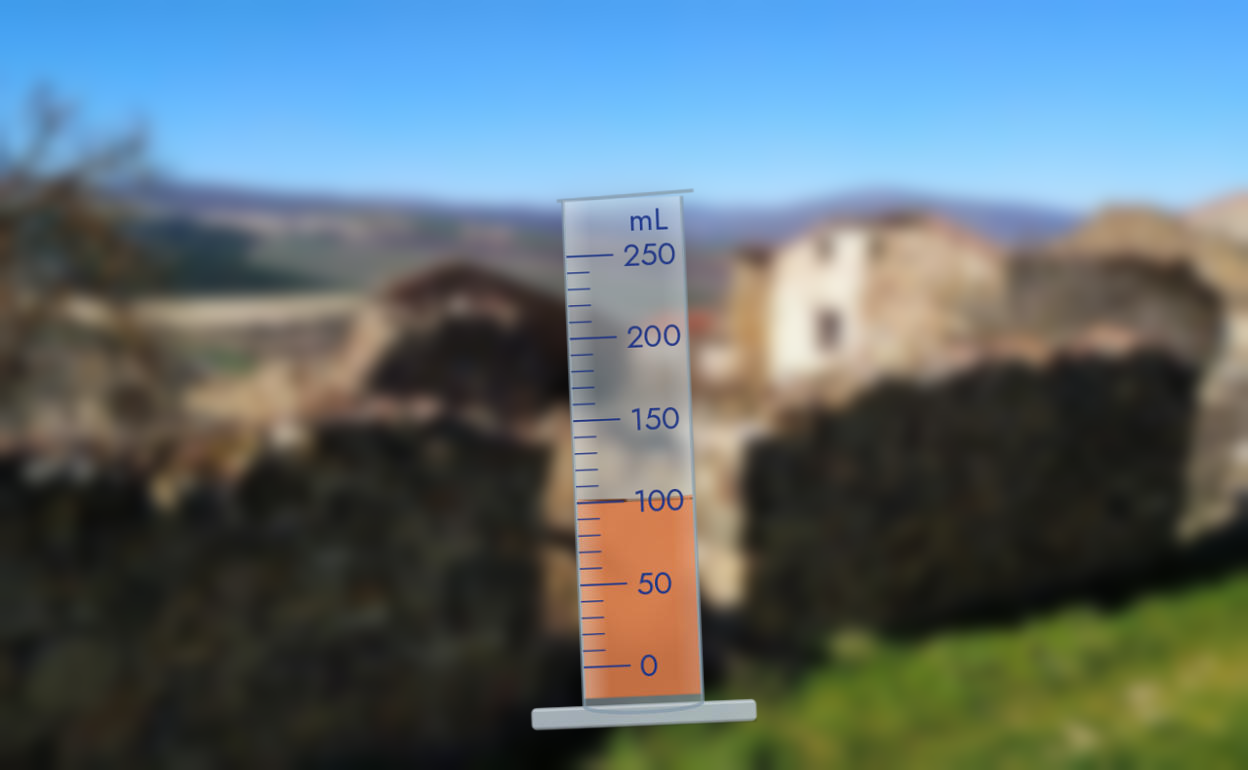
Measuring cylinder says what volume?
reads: 100 mL
